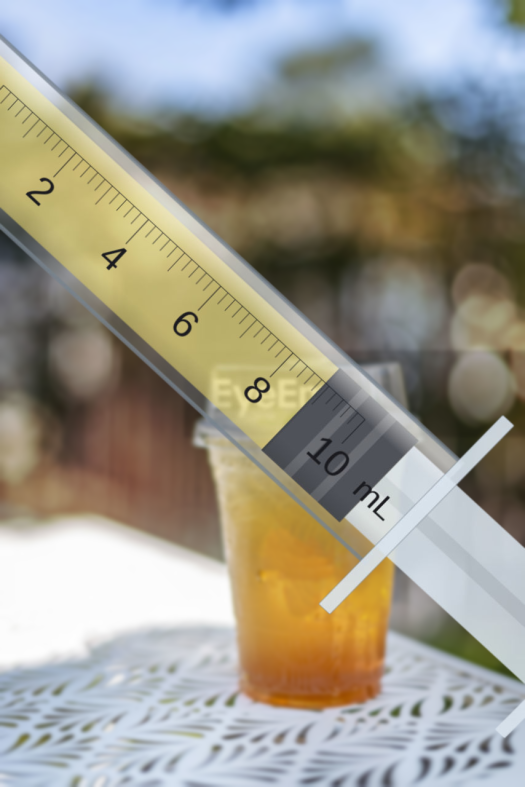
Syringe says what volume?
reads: 8.9 mL
